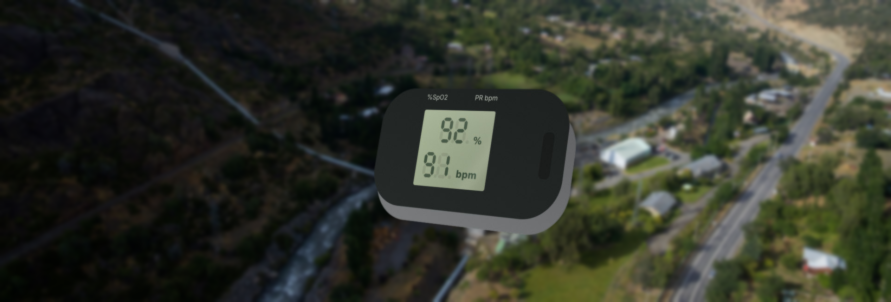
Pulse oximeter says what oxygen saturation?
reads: 92 %
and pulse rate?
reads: 91 bpm
